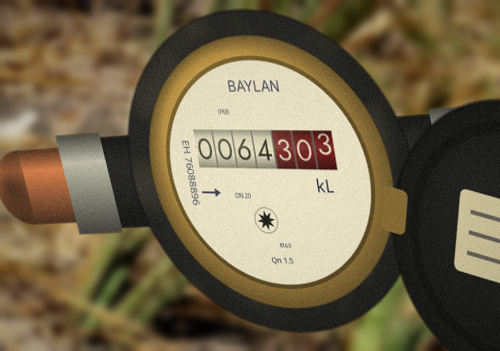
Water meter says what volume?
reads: 64.303 kL
